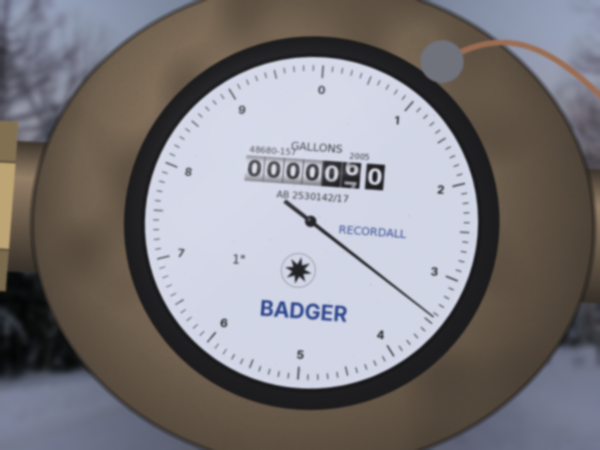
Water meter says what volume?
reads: 63.4 gal
